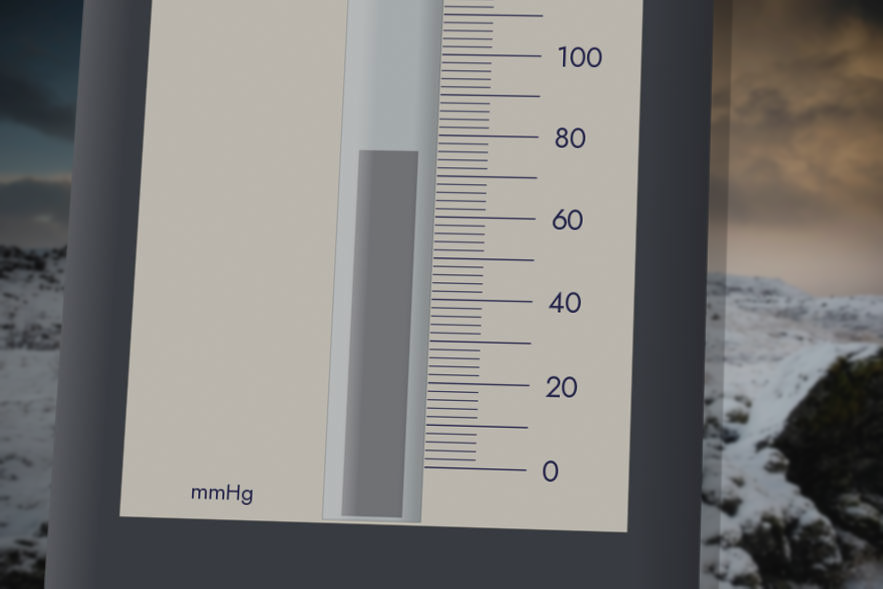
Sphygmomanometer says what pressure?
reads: 76 mmHg
